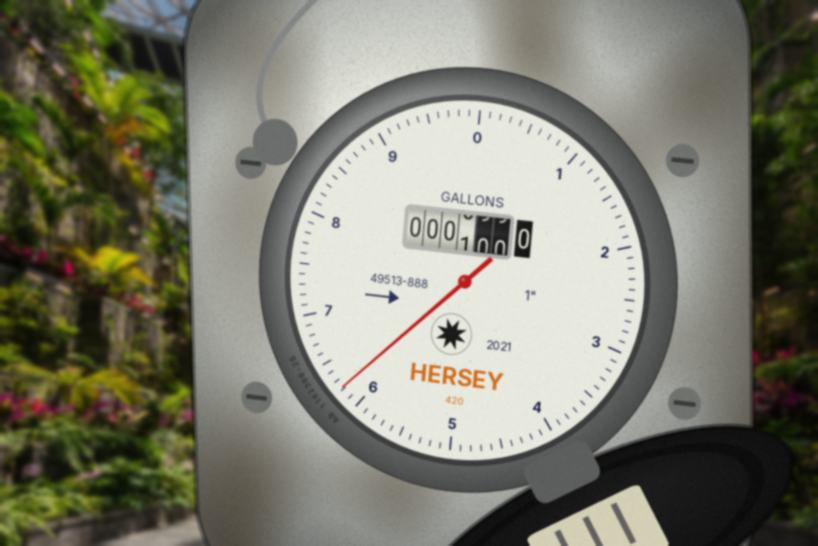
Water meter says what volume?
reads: 996.2 gal
